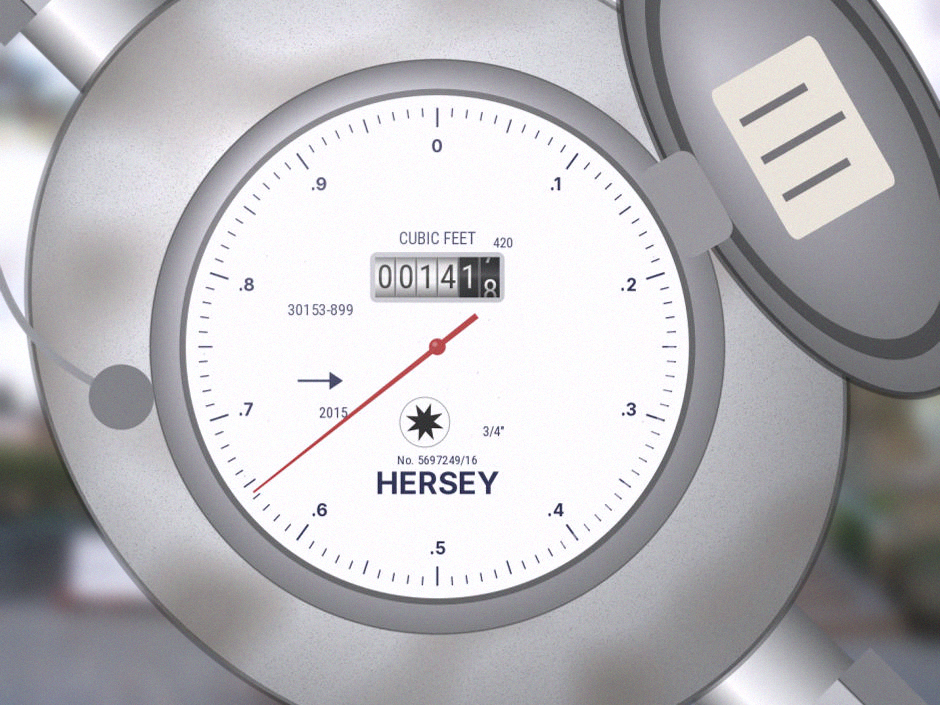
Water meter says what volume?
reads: 1417.64 ft³
